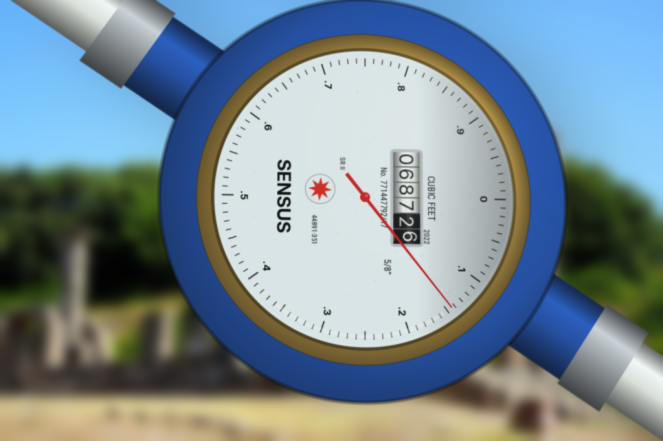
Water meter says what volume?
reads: 68726.14 ft³
